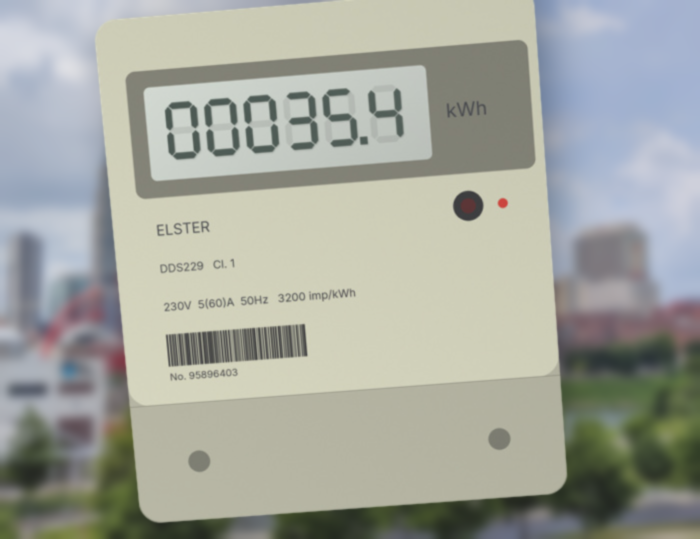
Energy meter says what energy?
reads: 35.4 kWh
